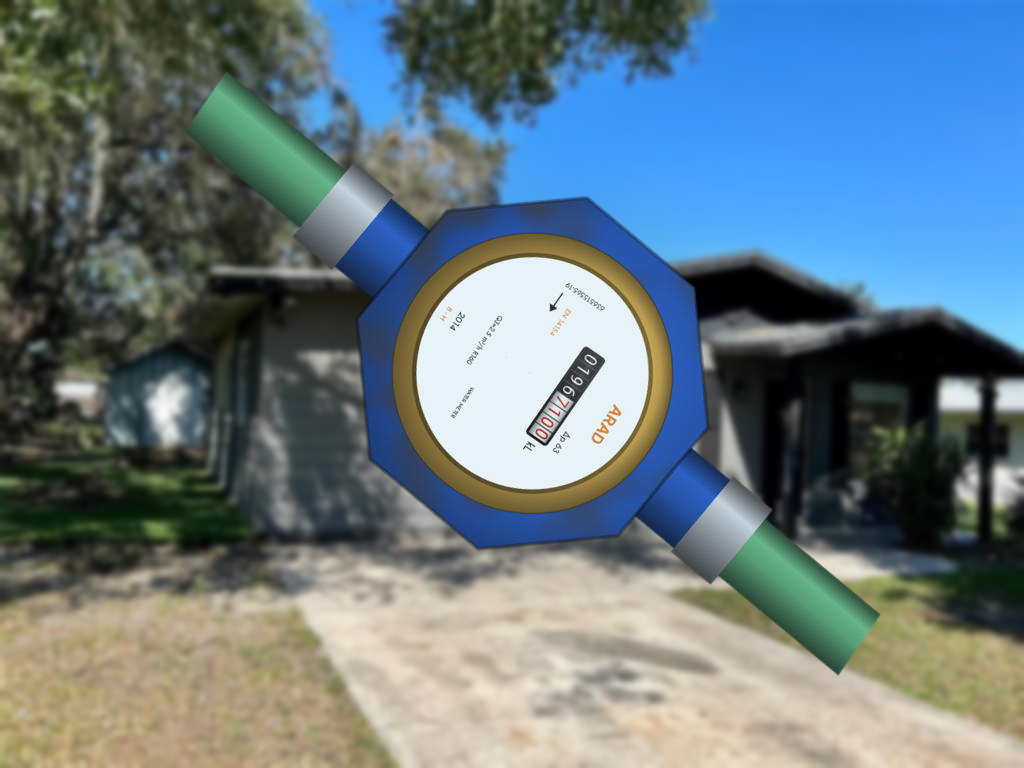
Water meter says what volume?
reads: 196.7100 kL
